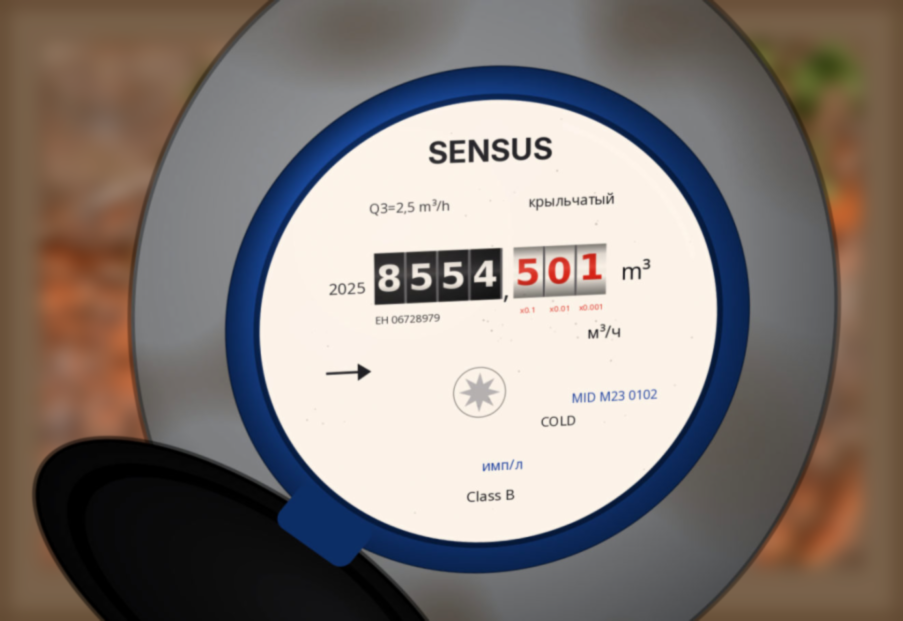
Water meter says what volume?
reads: 8554.501 m³
